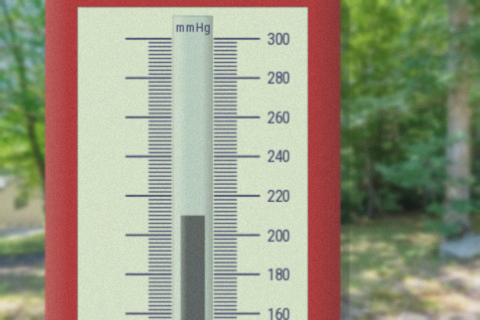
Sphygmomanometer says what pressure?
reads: 210 mmHg
